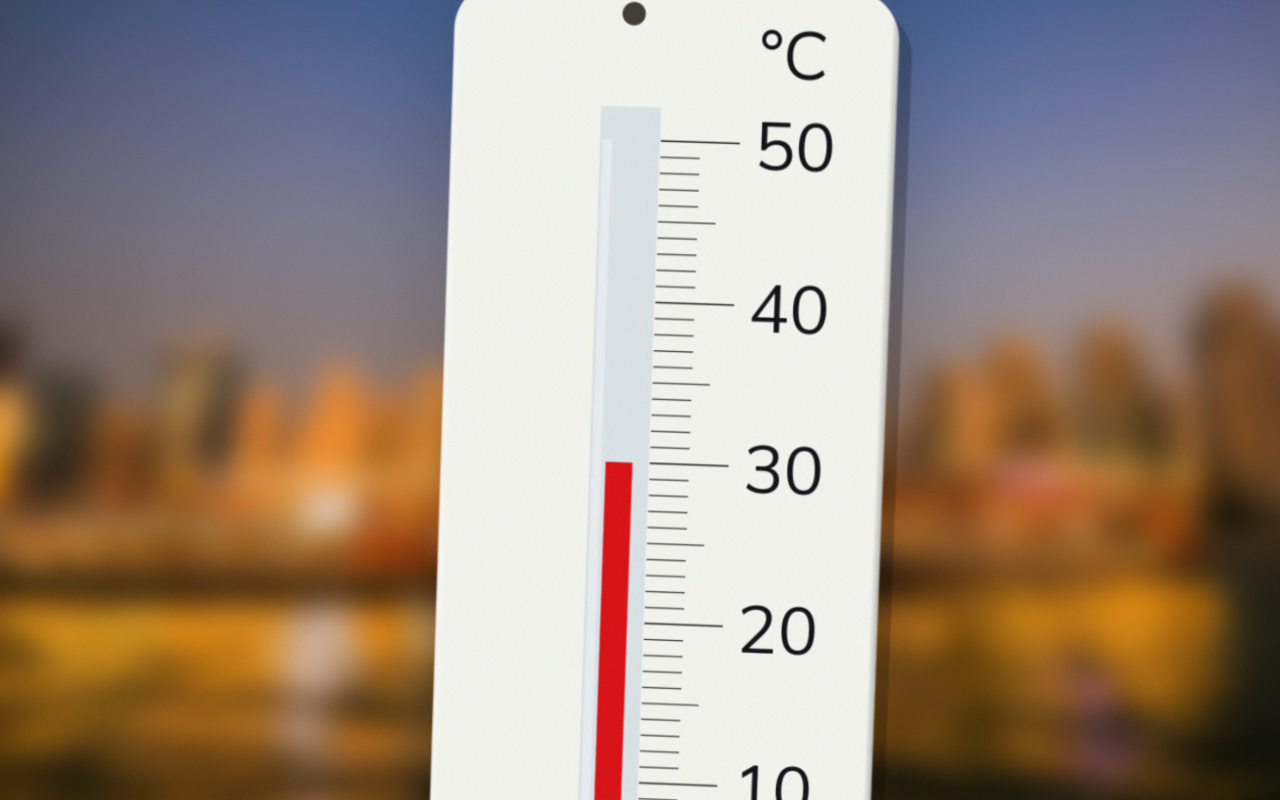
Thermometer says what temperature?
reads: 30 °C
